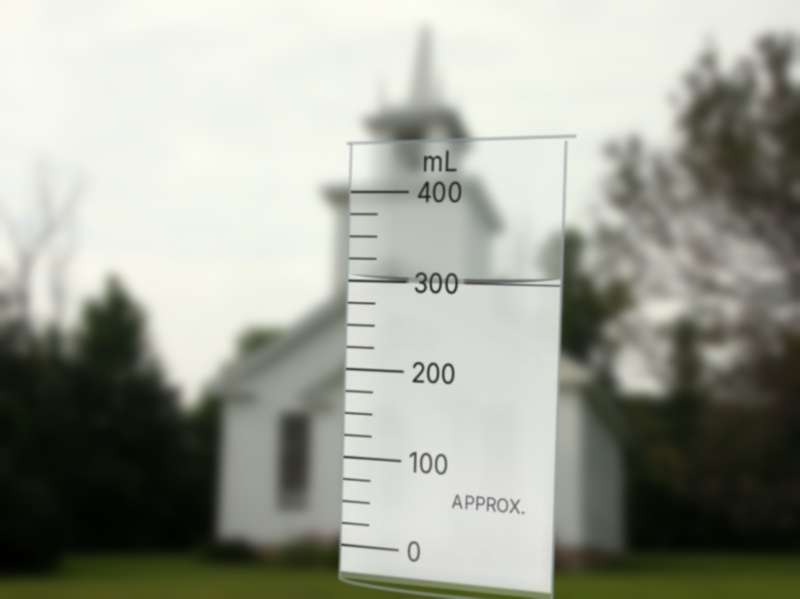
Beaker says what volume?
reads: 300 mL
